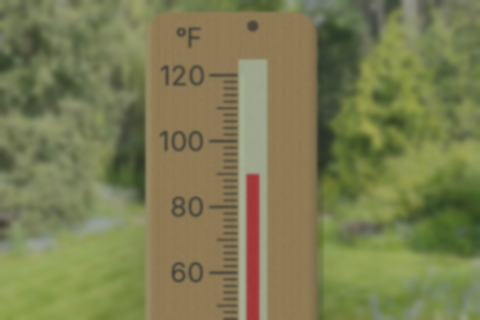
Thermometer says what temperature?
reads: 90 °F
